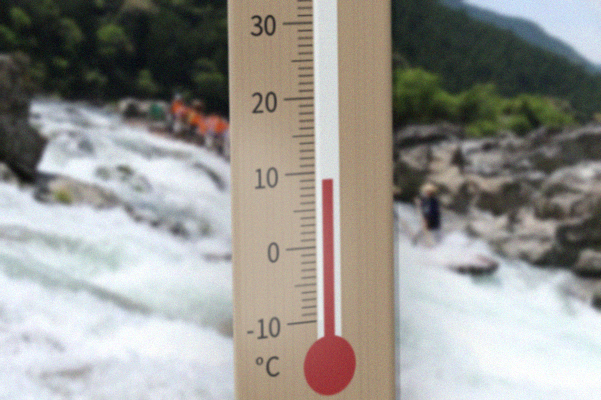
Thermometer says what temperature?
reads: 9 °C
